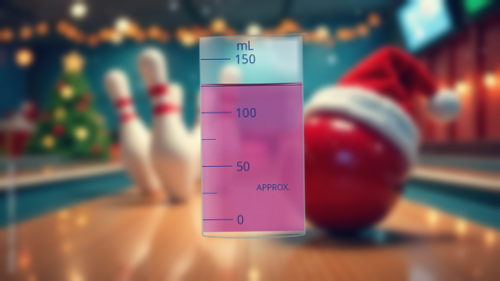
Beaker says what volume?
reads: 125 mL
